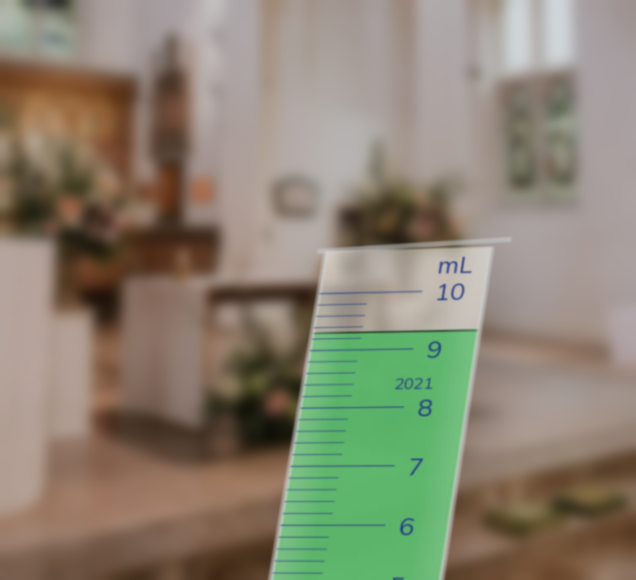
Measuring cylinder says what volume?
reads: 9.3 mL
